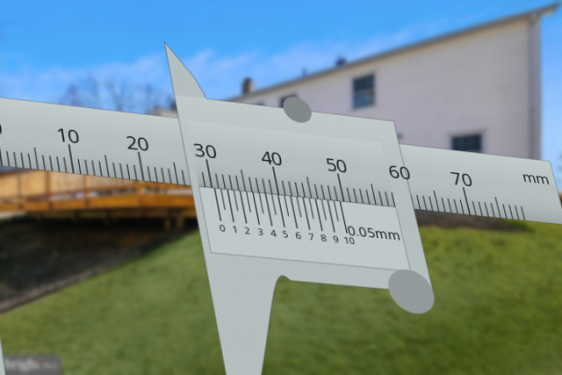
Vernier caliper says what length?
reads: 30.4 mm
